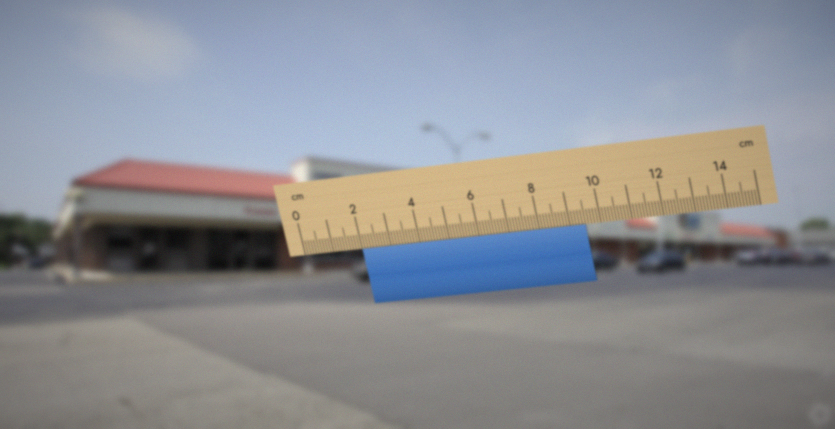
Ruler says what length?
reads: 7.5 cm
